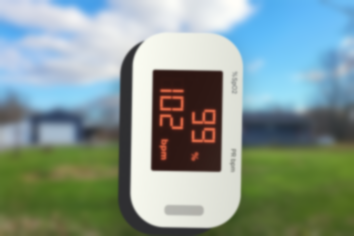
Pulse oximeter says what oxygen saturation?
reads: 99 %
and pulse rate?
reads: 102 bpm
